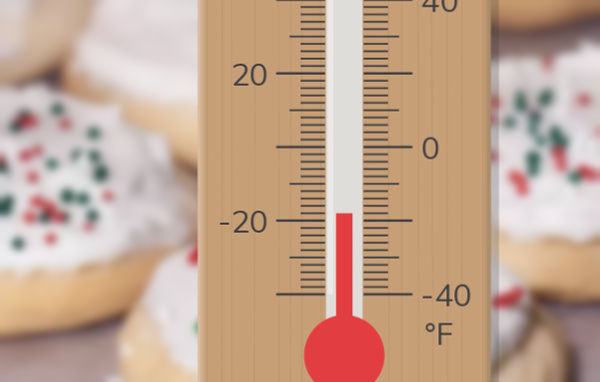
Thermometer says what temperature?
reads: -18 °F
